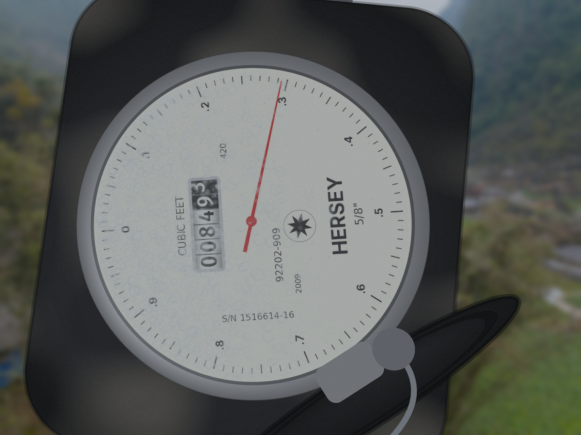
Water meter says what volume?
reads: 8493.29 ft³
